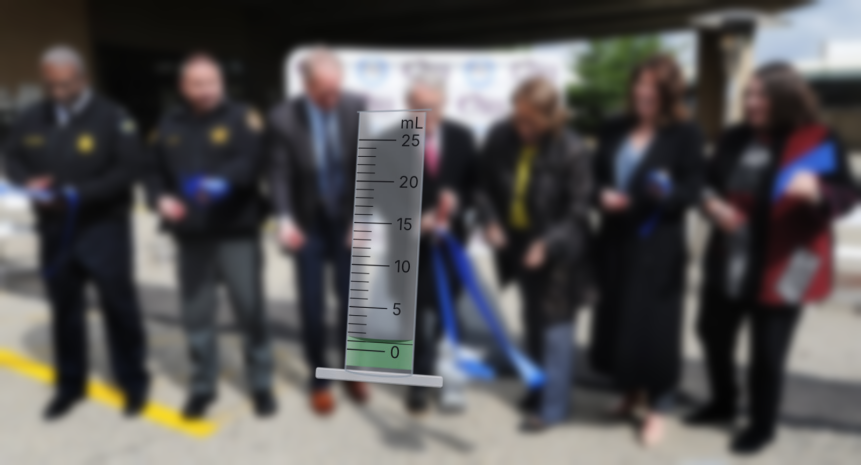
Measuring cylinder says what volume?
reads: 1 mL
